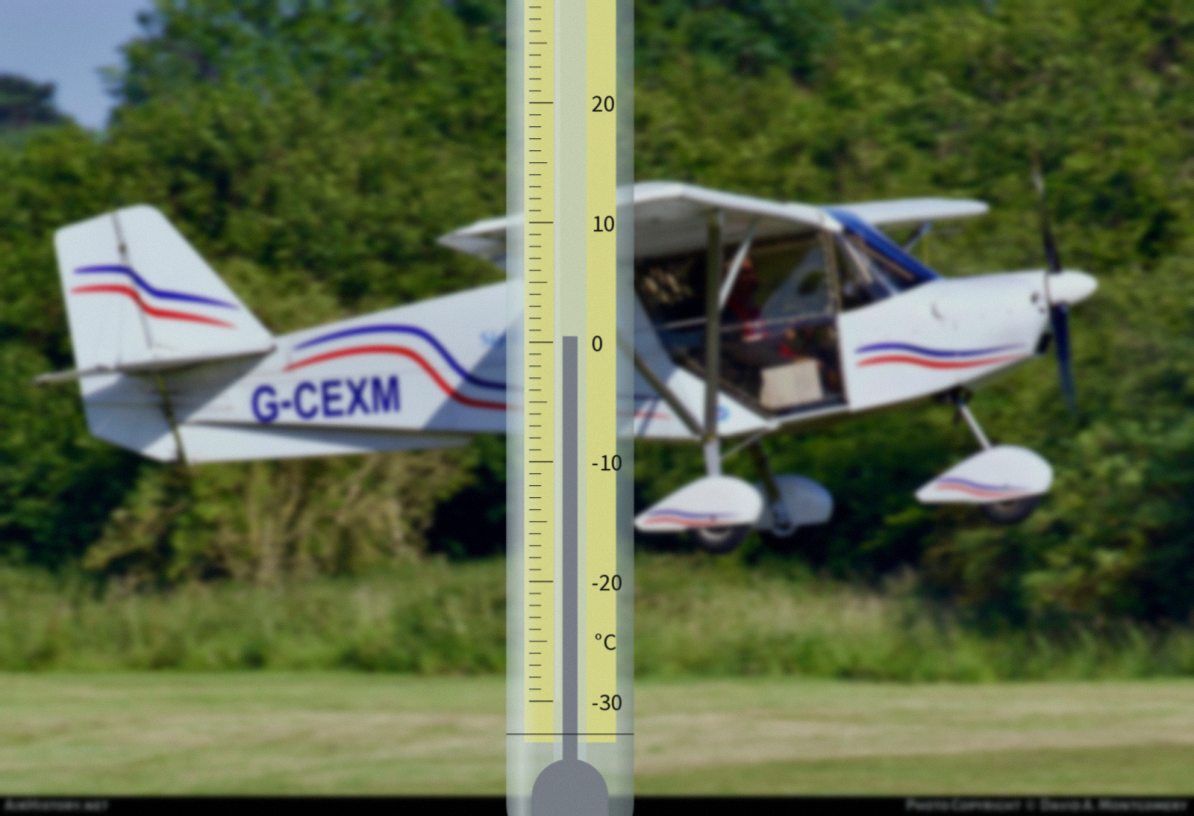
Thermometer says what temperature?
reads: 0.5 °C
